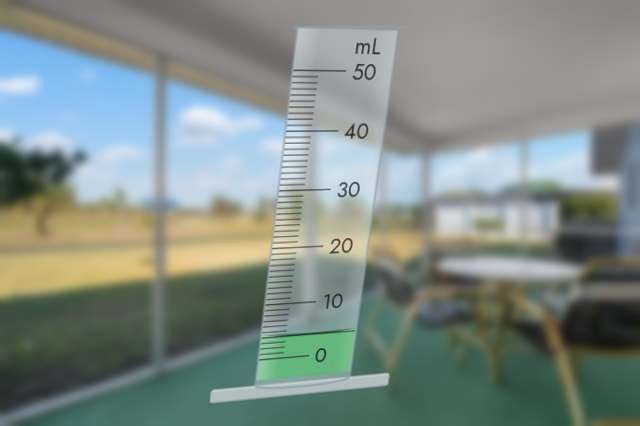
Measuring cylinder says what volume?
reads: 4 mL
